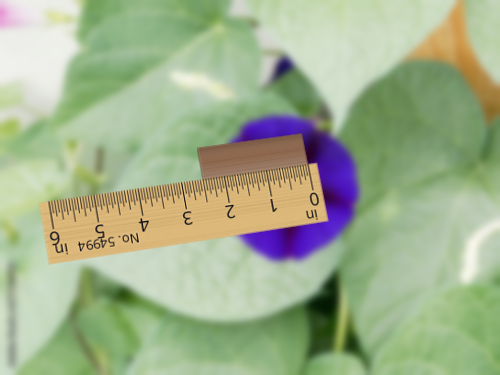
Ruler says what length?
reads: 2.5 in
